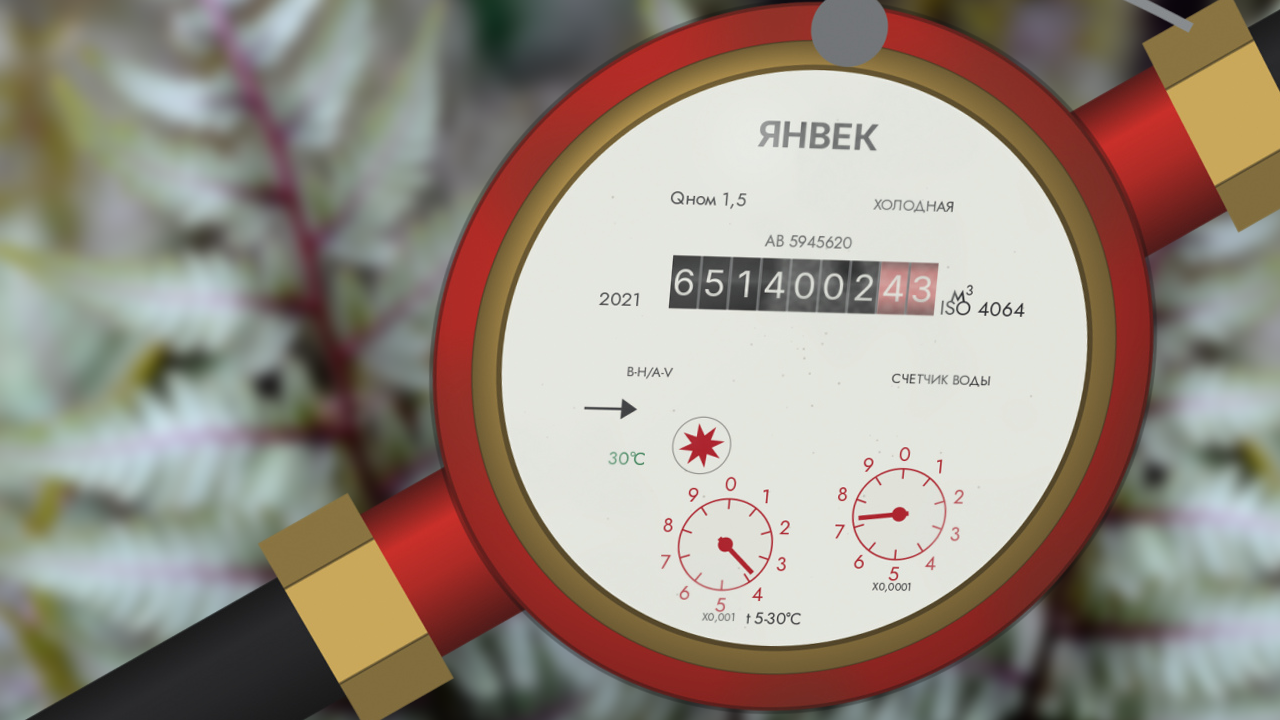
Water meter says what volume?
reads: 6514002.4337 m³
